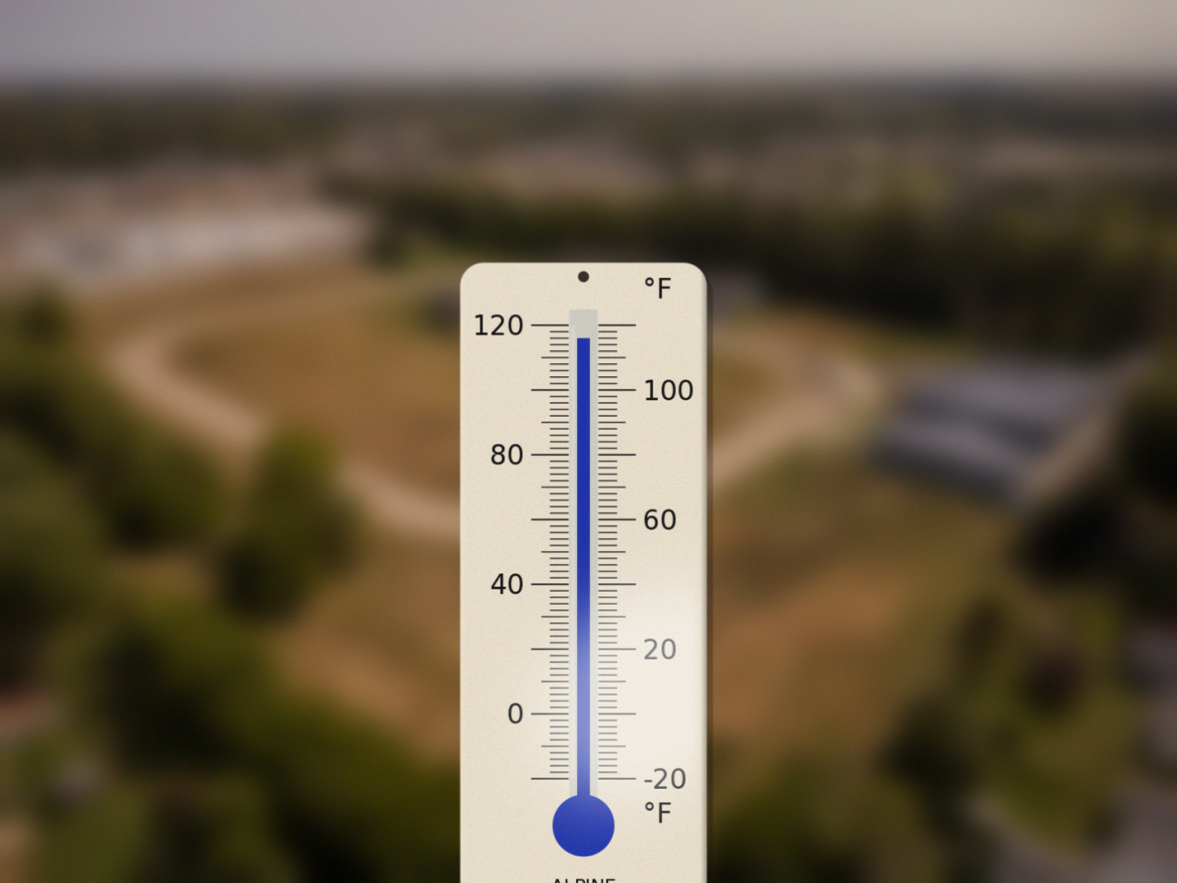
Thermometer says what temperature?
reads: 116 °F
